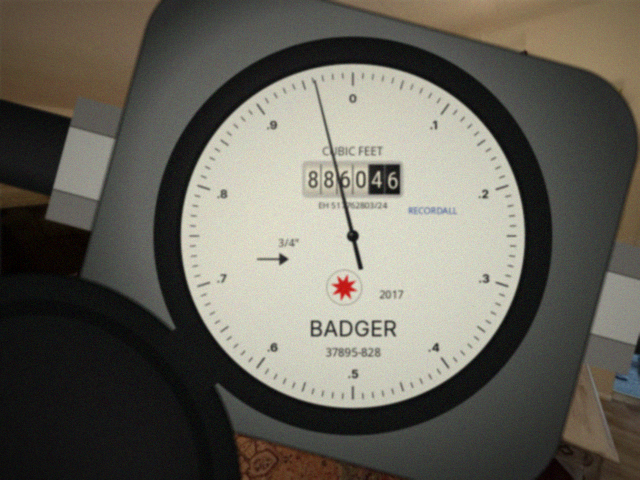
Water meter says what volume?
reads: 886045.96 ft³
